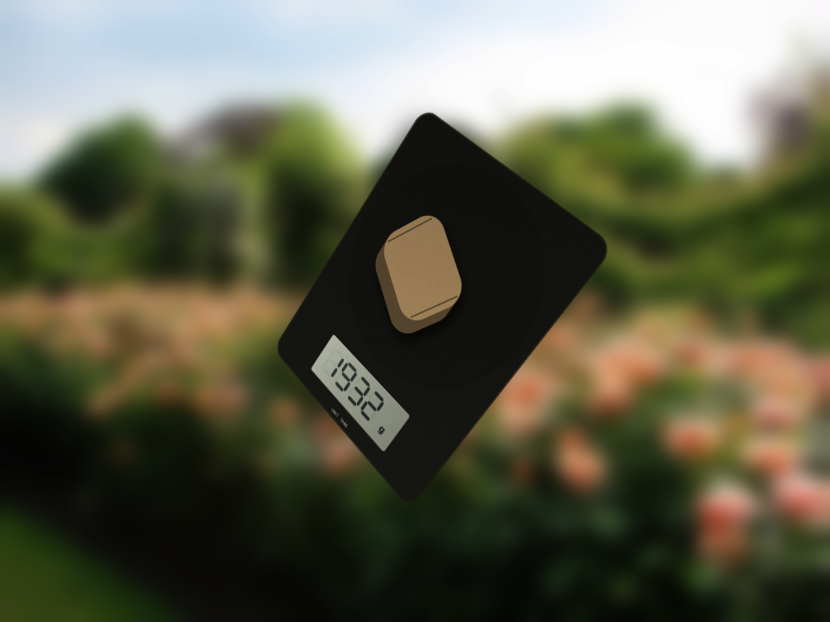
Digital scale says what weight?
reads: 1932 g
